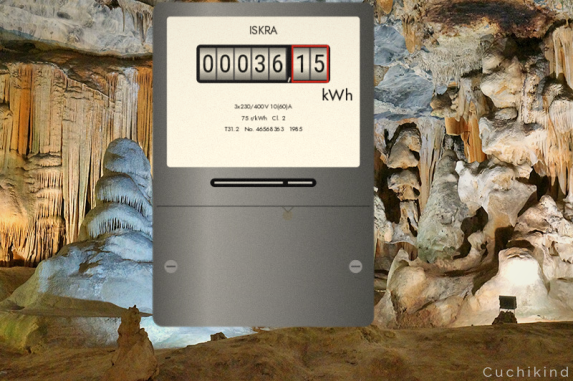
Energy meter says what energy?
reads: 36.15 kWh
